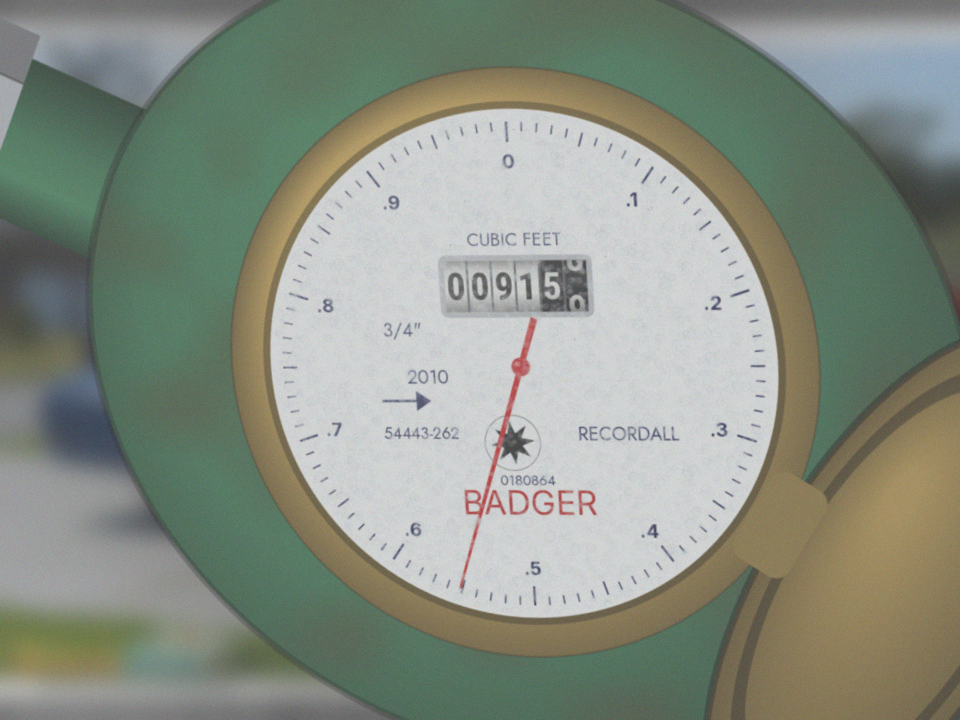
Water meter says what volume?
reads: 9158.55 ft³
